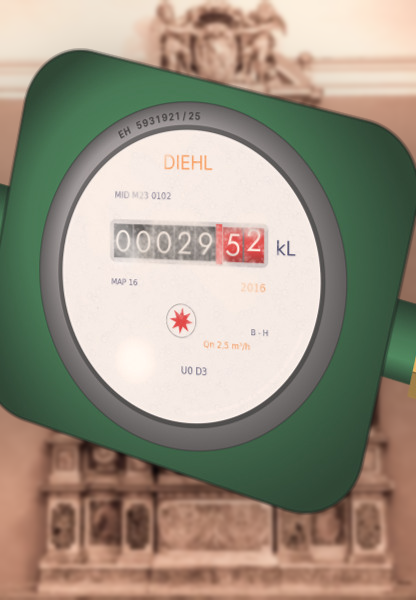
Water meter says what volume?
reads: 29.52 kL
